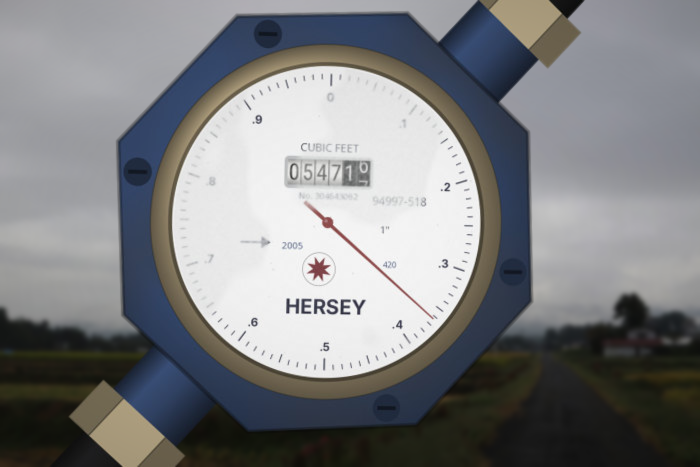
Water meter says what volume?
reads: 54716.36 ft³
